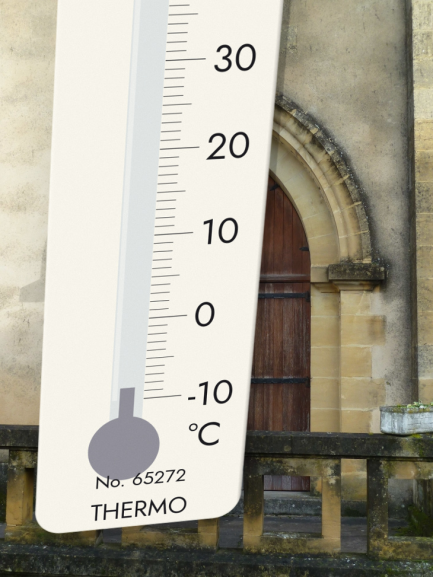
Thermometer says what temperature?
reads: -8.5 °C
